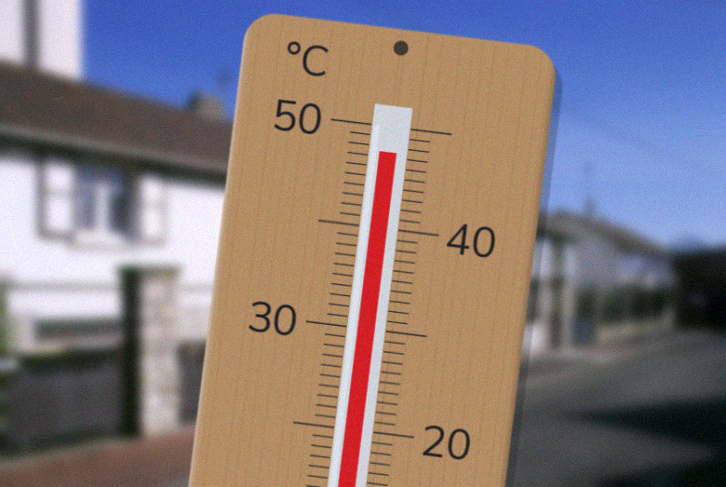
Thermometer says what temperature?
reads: 47.5 °C
